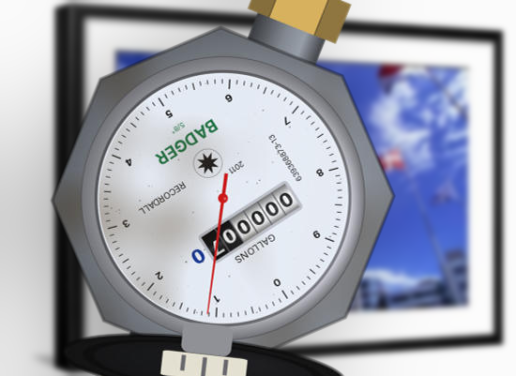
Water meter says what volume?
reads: 71.1 gal
